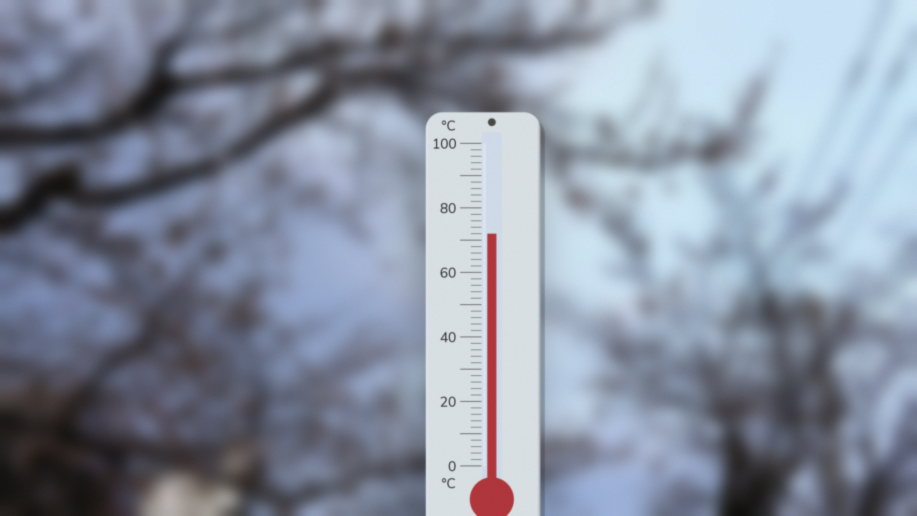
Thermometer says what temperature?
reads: 72 °C
